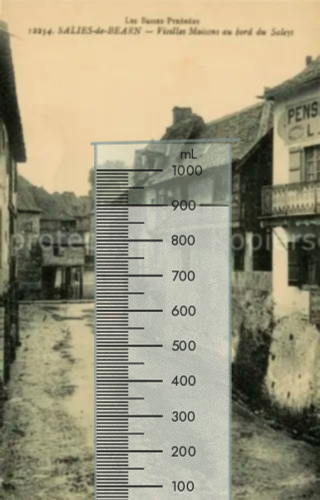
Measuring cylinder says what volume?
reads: 900 mL
